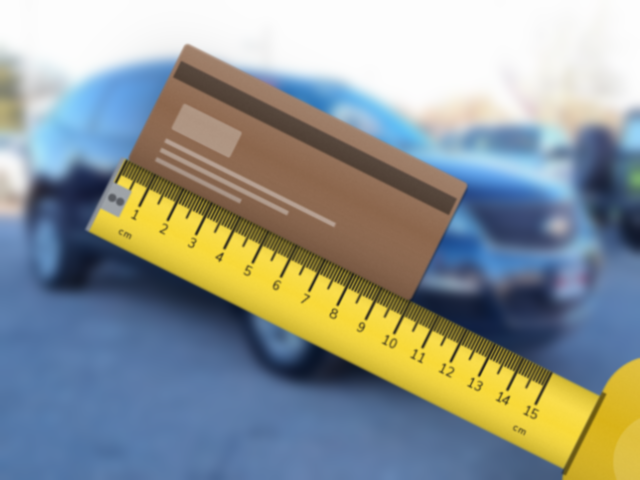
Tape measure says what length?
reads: 10 cm
